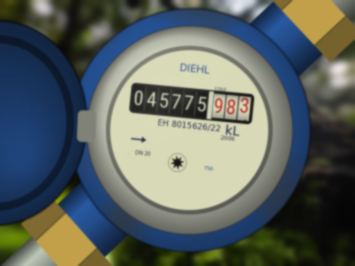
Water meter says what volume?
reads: 45775.983 kL
